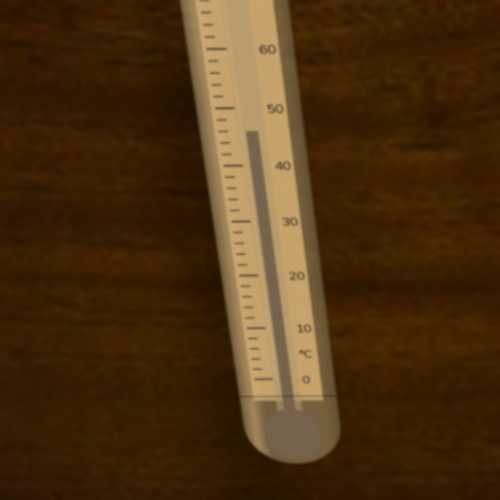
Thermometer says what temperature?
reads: 46 °C
